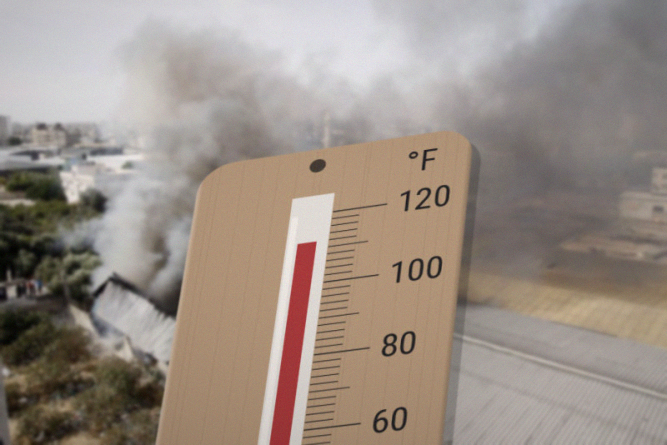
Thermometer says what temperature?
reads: 112 °F
